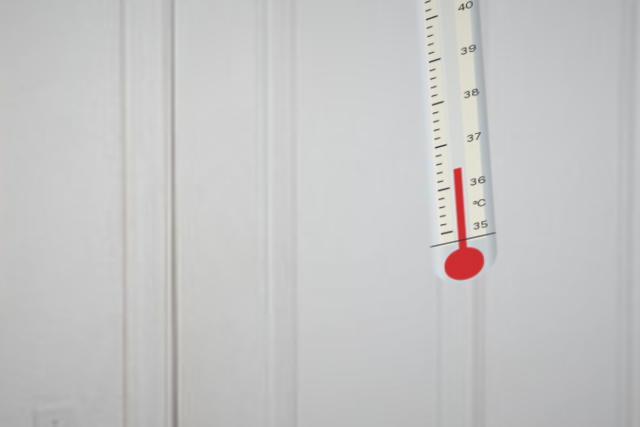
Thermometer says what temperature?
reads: 36.4 °C
